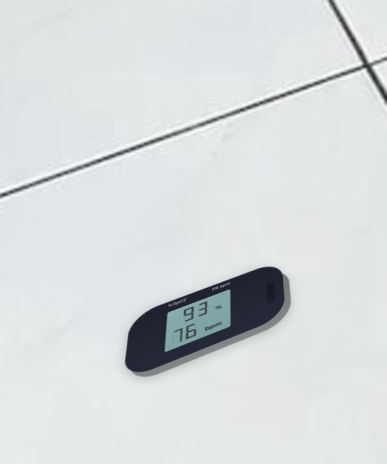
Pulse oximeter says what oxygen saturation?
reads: 93 %
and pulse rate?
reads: 76 bpm
